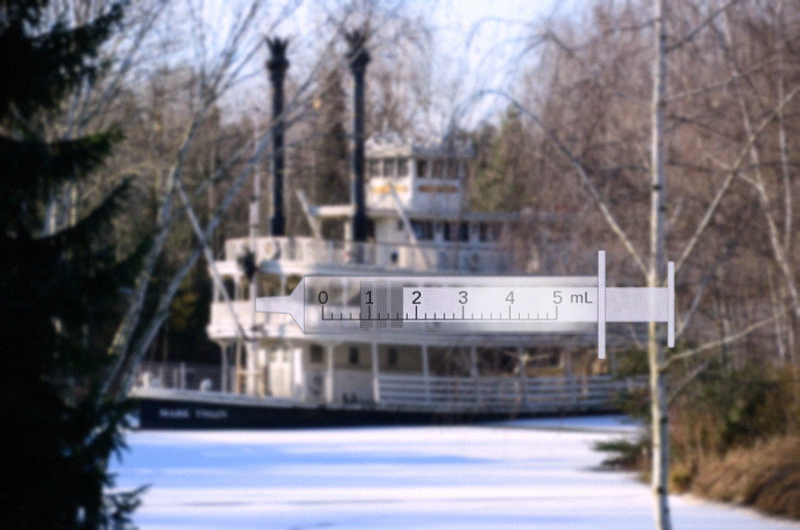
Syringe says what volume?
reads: 0.8 mL
